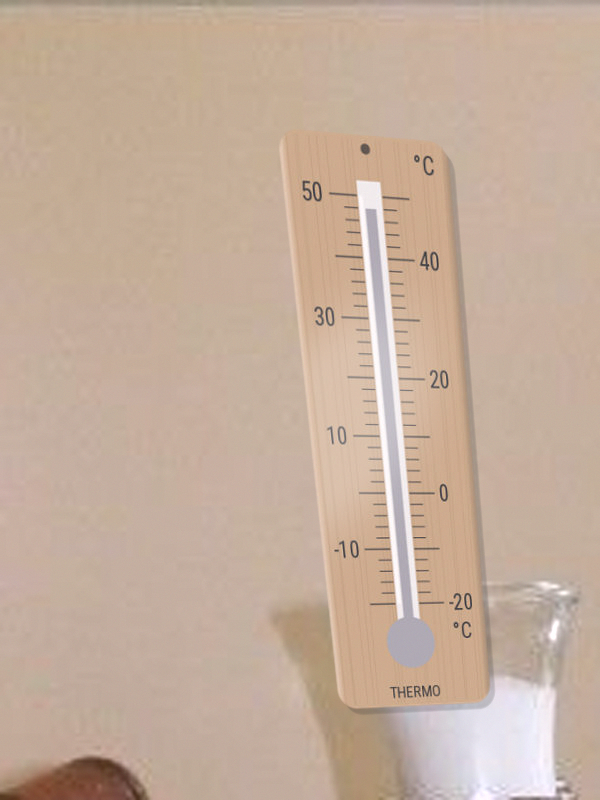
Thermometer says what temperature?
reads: 48 °C
